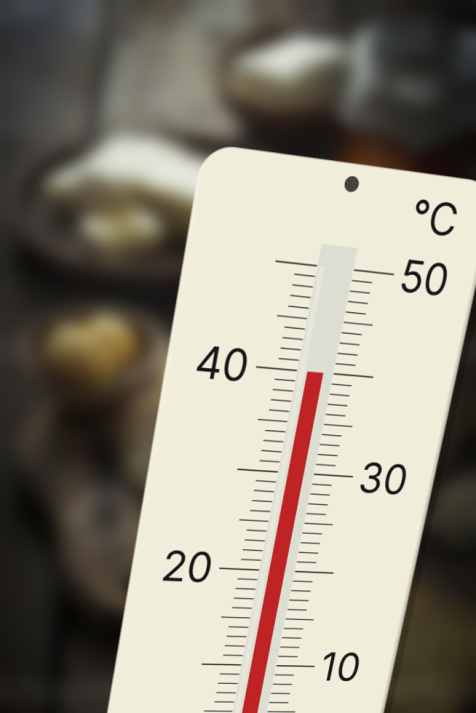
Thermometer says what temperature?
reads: 40 °C
